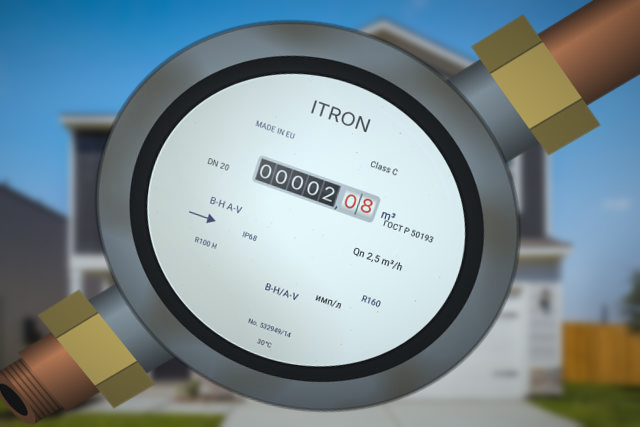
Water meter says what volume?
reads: 2.08 m³
